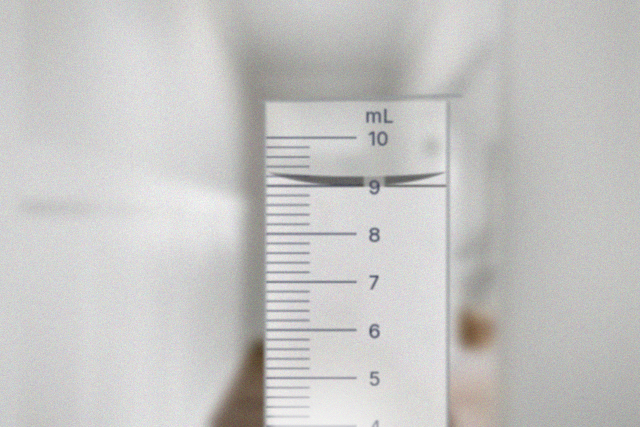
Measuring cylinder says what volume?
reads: 9 mL
